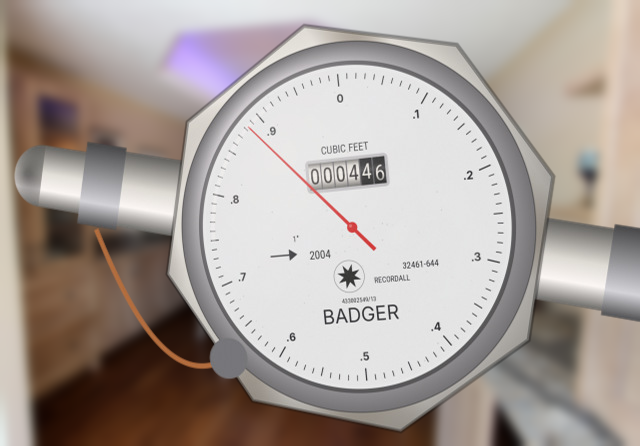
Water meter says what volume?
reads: 445.88 ft³
